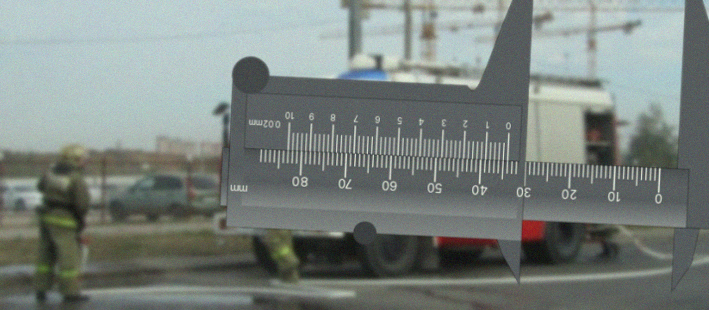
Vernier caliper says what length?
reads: 34.0 mm
